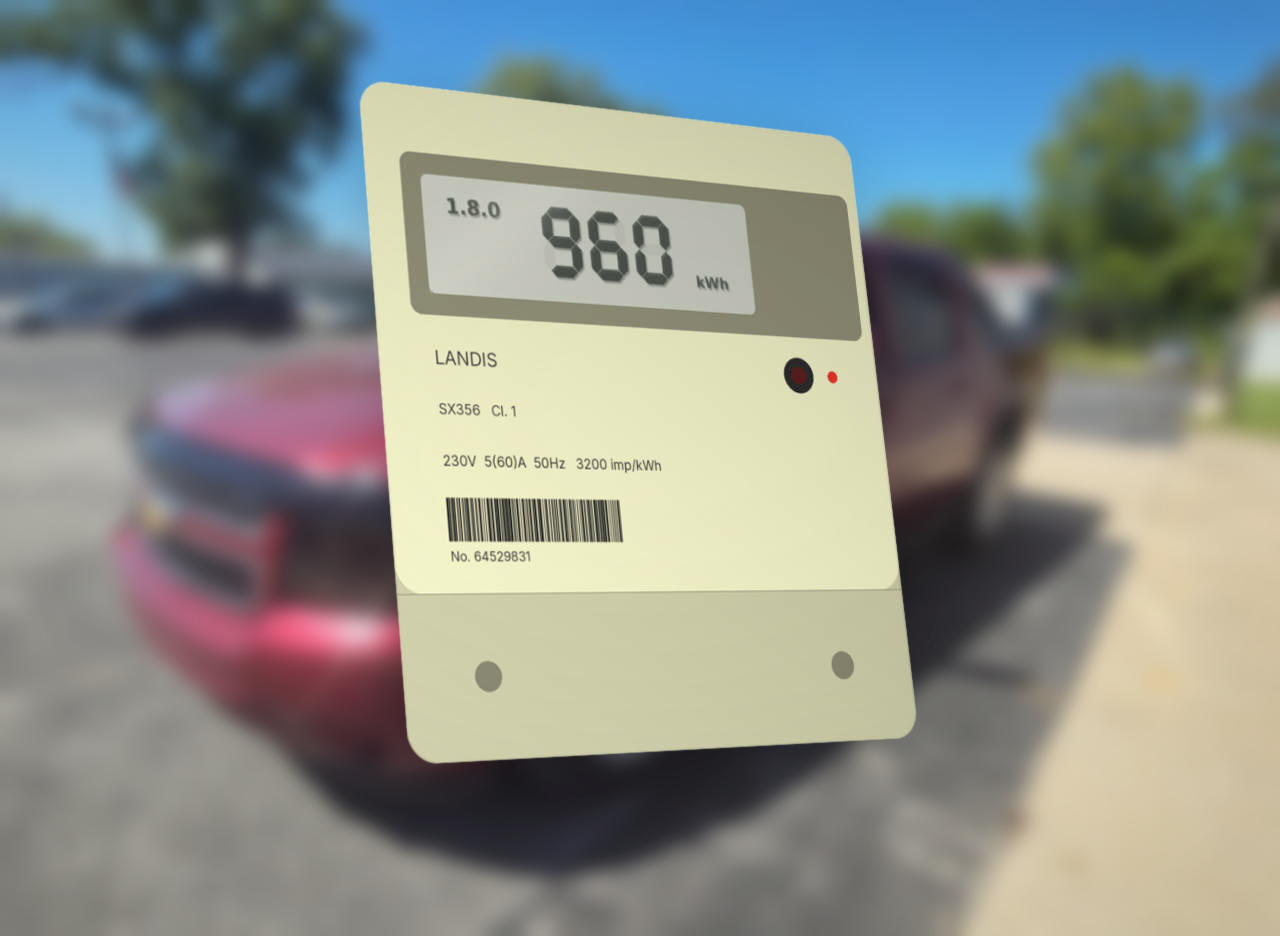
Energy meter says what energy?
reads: 960 kWh
